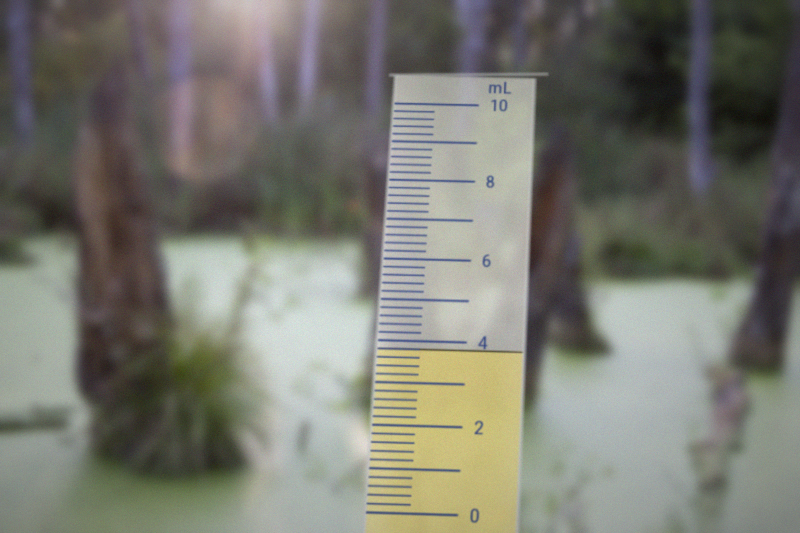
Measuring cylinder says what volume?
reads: 3.8 mL
